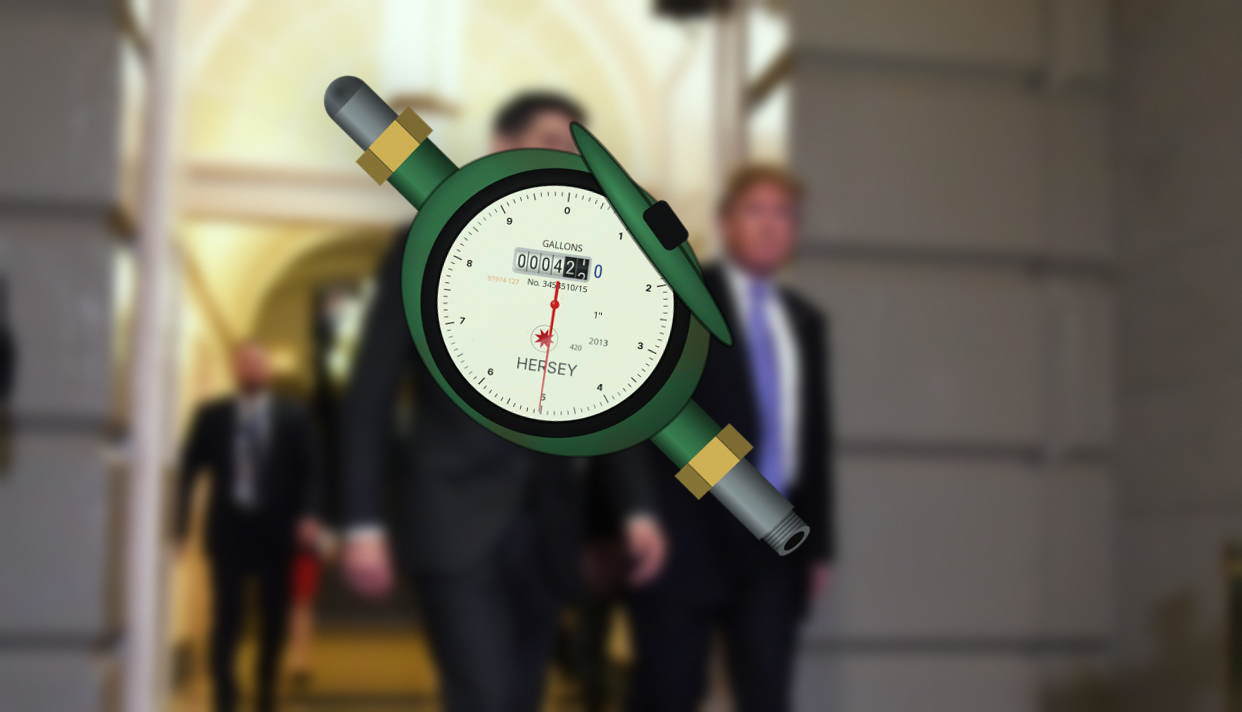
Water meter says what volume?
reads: 4215.0 gal
